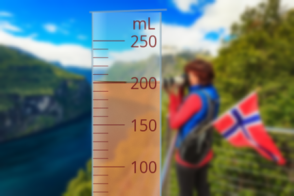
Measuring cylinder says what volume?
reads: 200 mL
